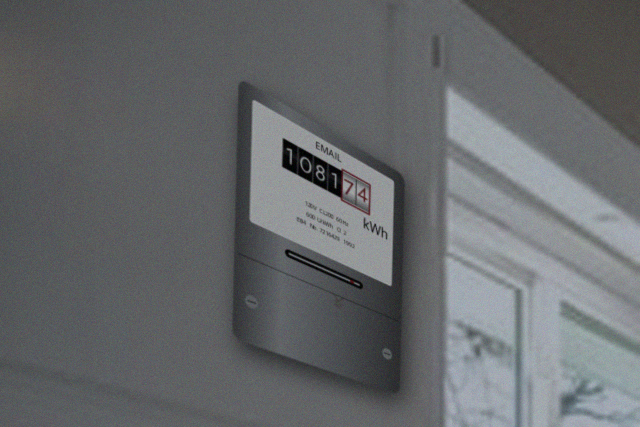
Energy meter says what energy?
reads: 1081.74 kWh
